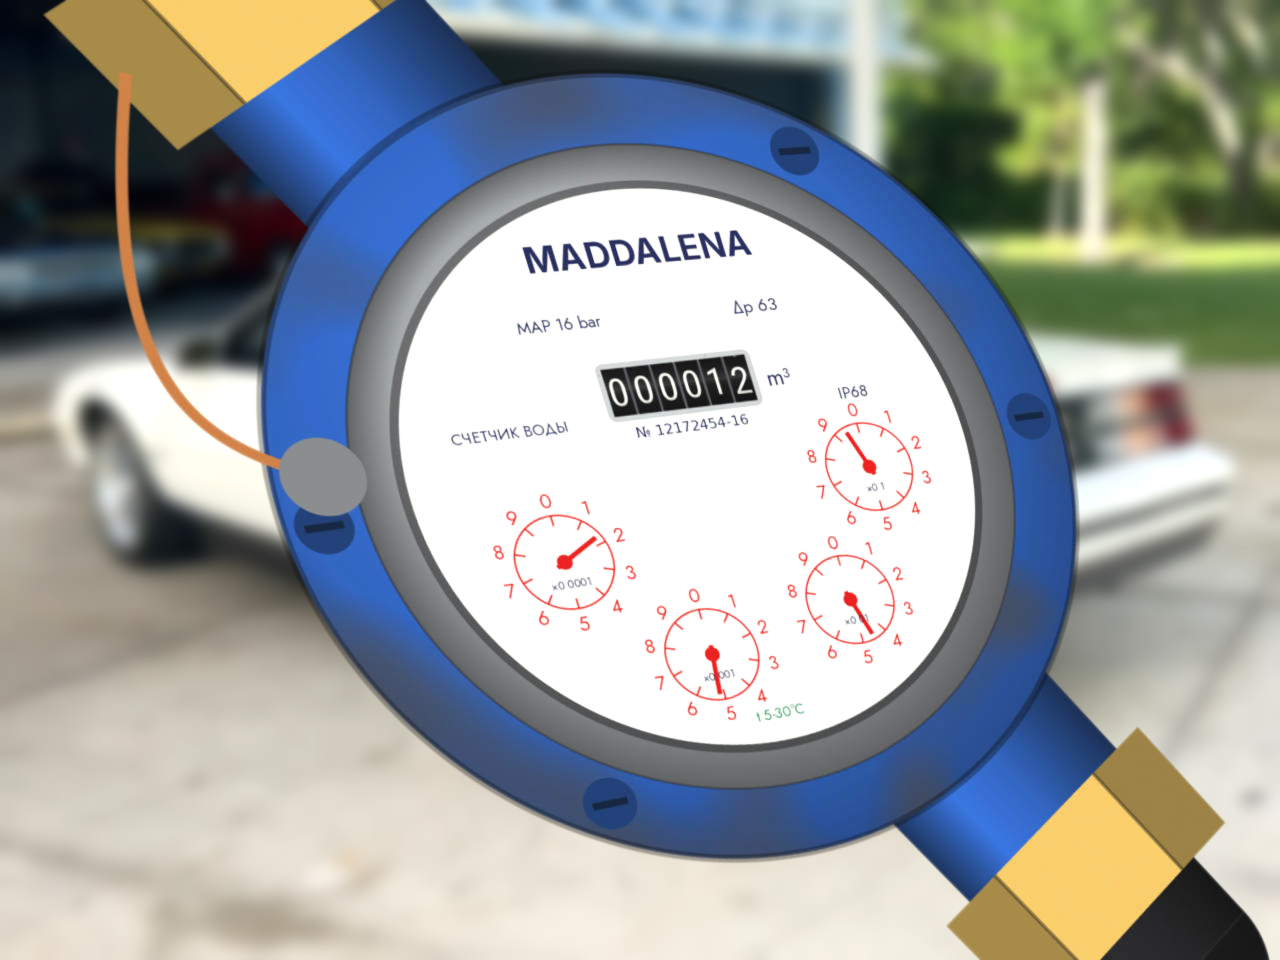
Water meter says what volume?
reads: 11.9451 m³
